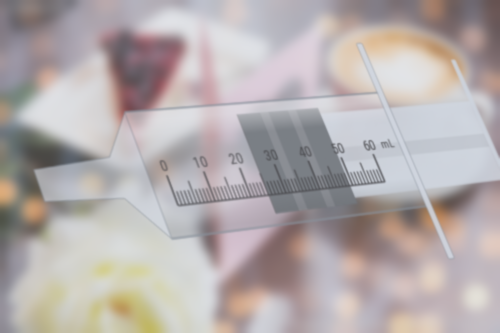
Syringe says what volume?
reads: 25 mL
